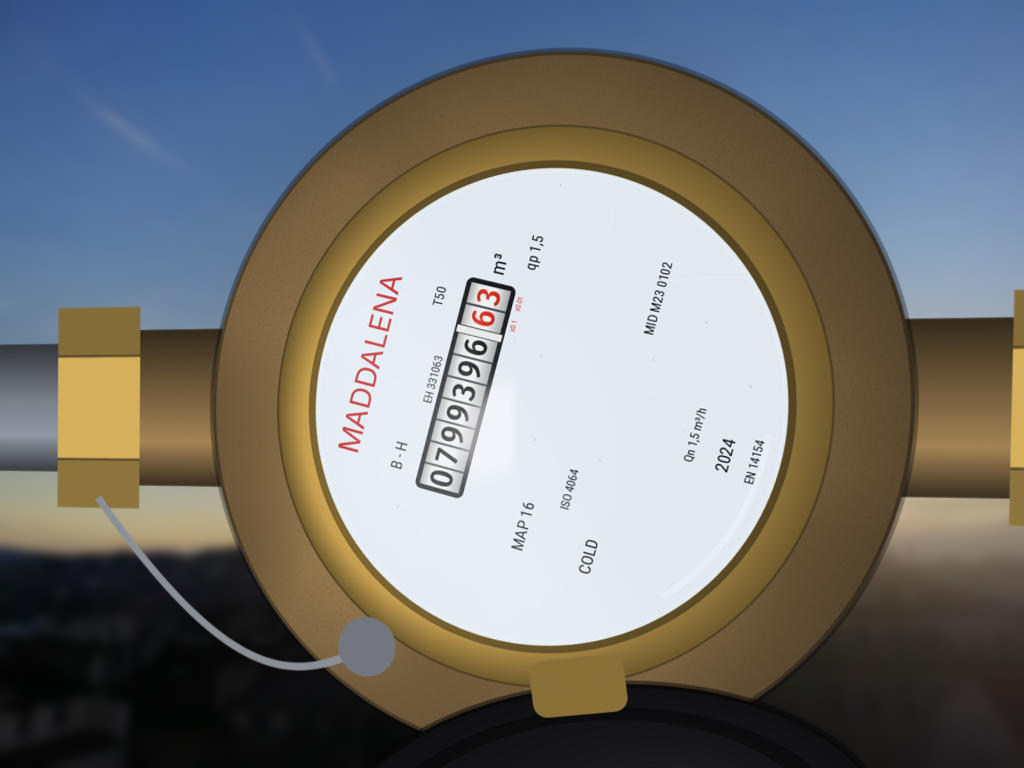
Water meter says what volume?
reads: 799396.63 m³
